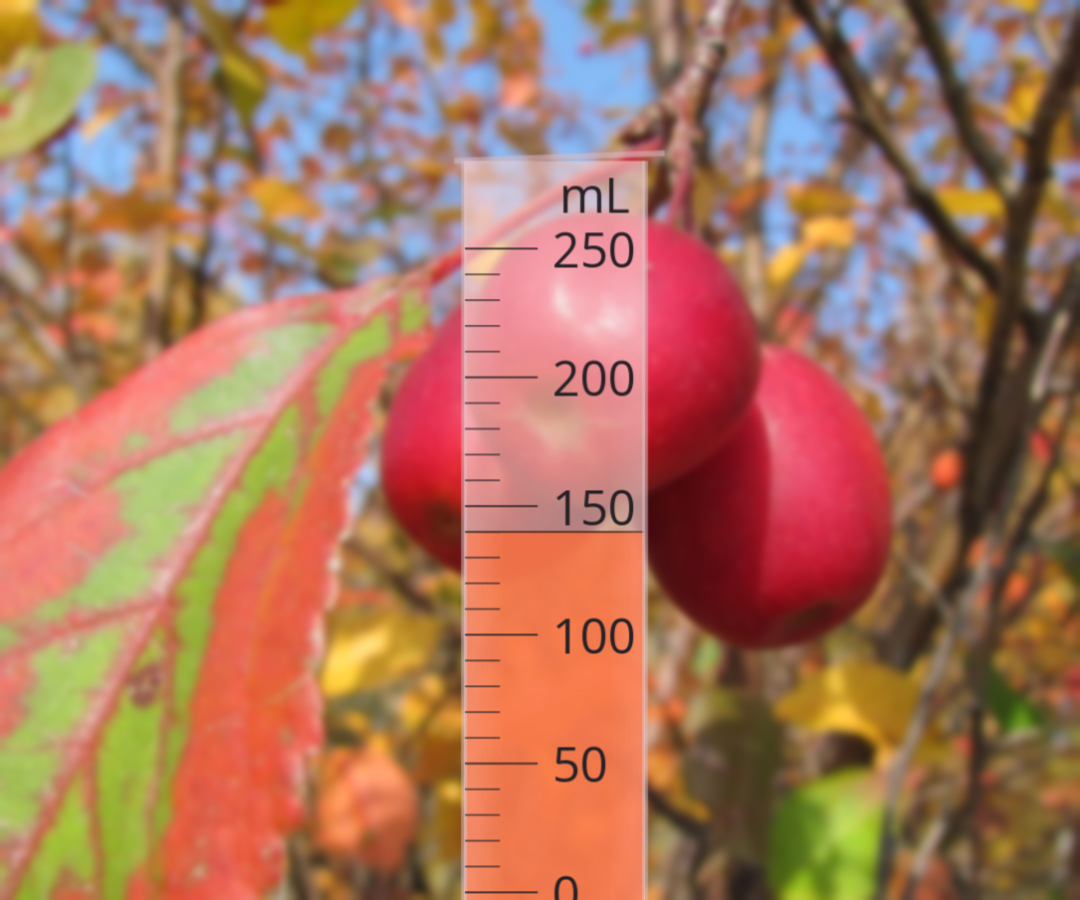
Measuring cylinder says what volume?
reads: 140 mL
